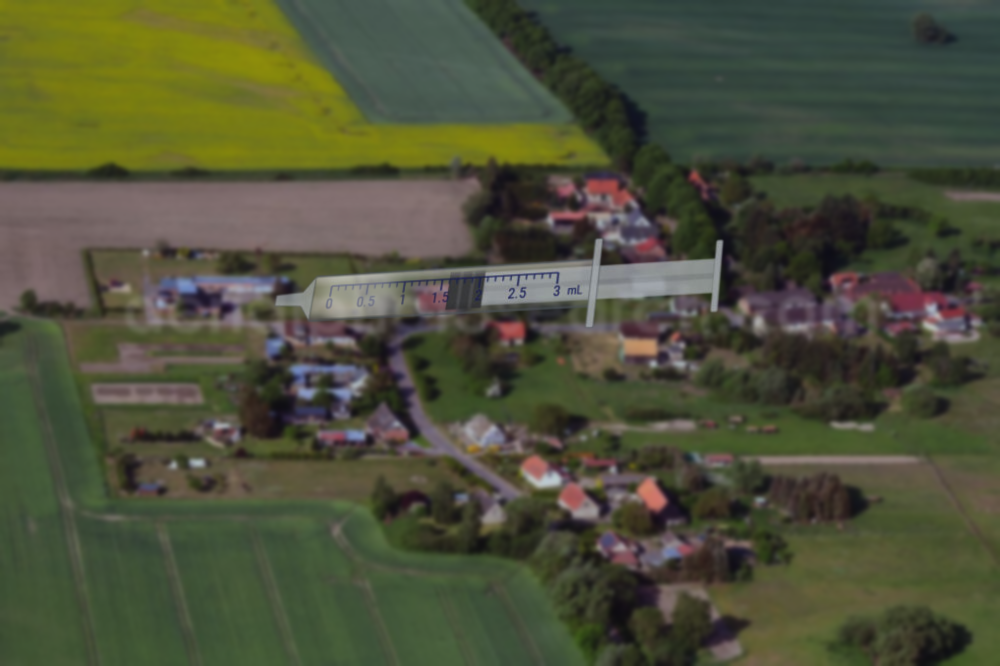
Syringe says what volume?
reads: 1.6 mL
